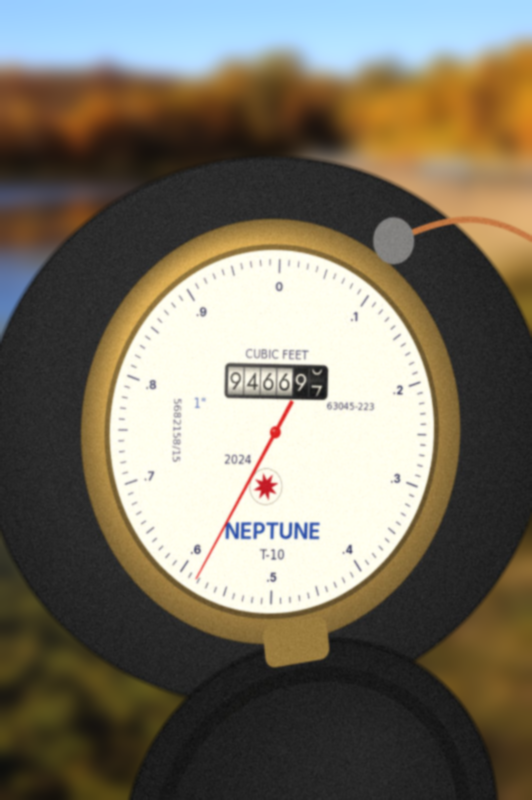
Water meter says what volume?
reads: 946696.58 ft³
